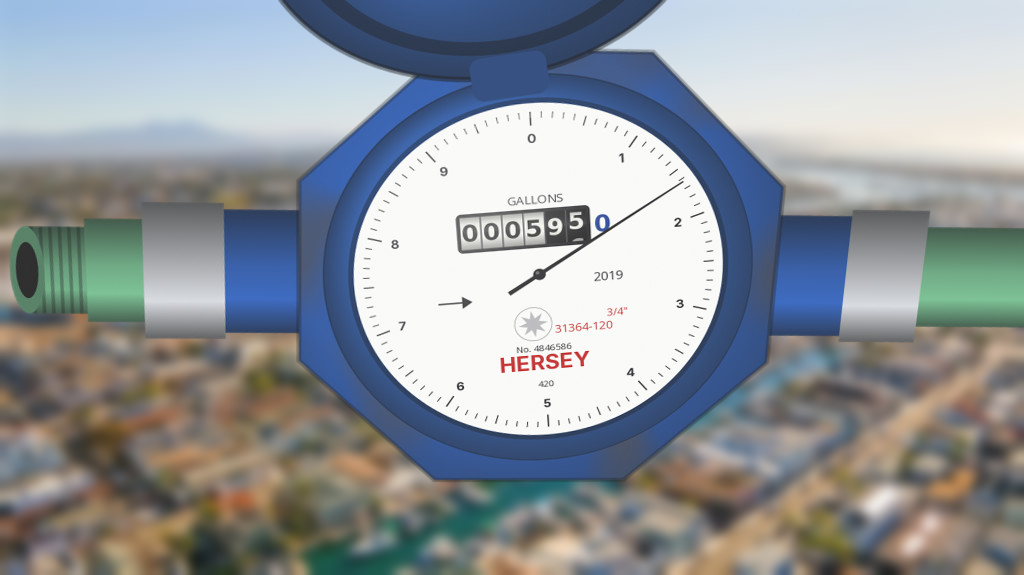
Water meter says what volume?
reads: 5951.6 gal
